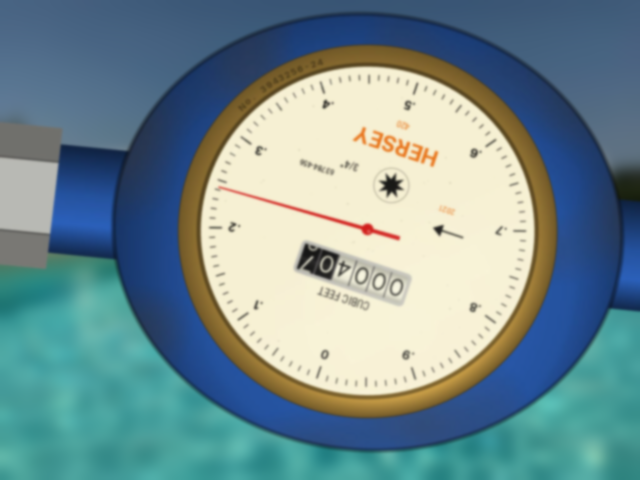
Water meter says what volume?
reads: 407.24 ft³
